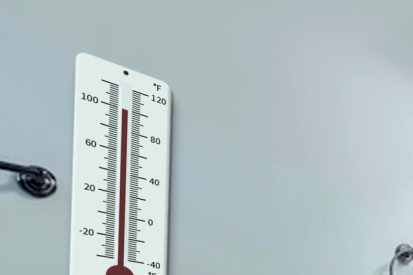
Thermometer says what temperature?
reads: 100 °F
